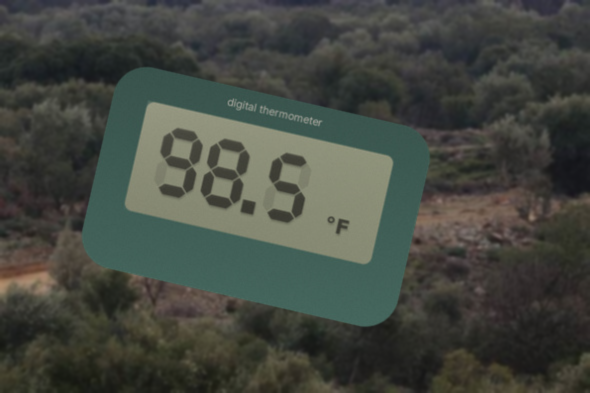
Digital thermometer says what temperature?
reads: 98.5 °F
